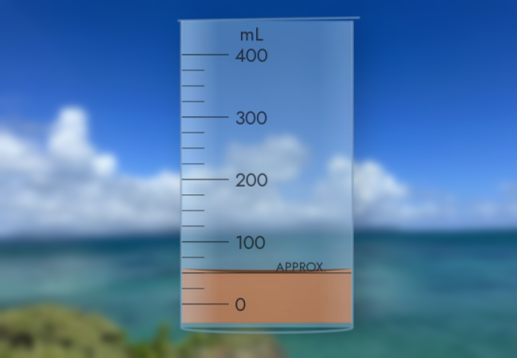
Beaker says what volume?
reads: 50 mL
